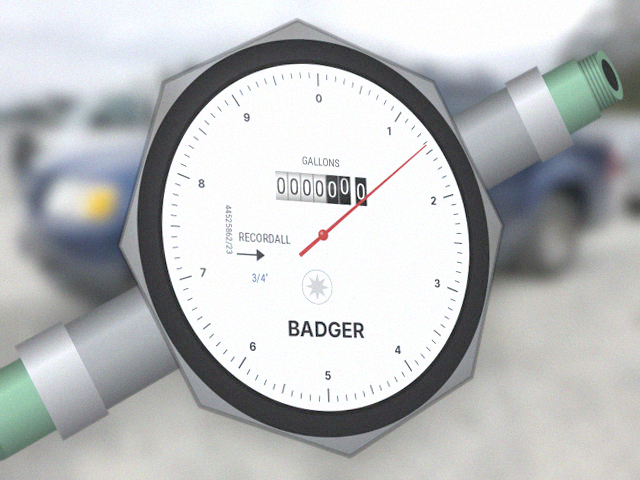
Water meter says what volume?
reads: 1.4 gal
